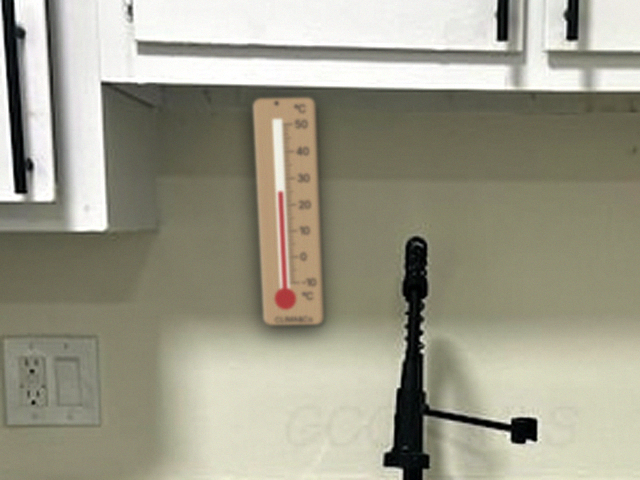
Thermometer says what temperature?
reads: 25 °C
